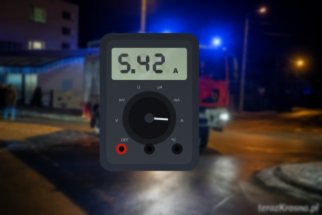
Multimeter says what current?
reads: 5.42 A
